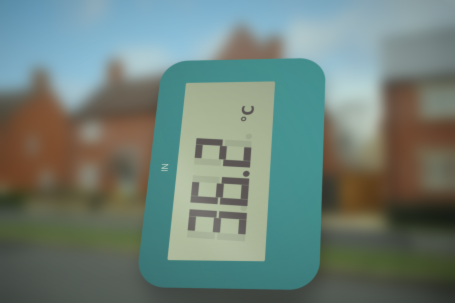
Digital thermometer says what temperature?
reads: 36.2 °C
